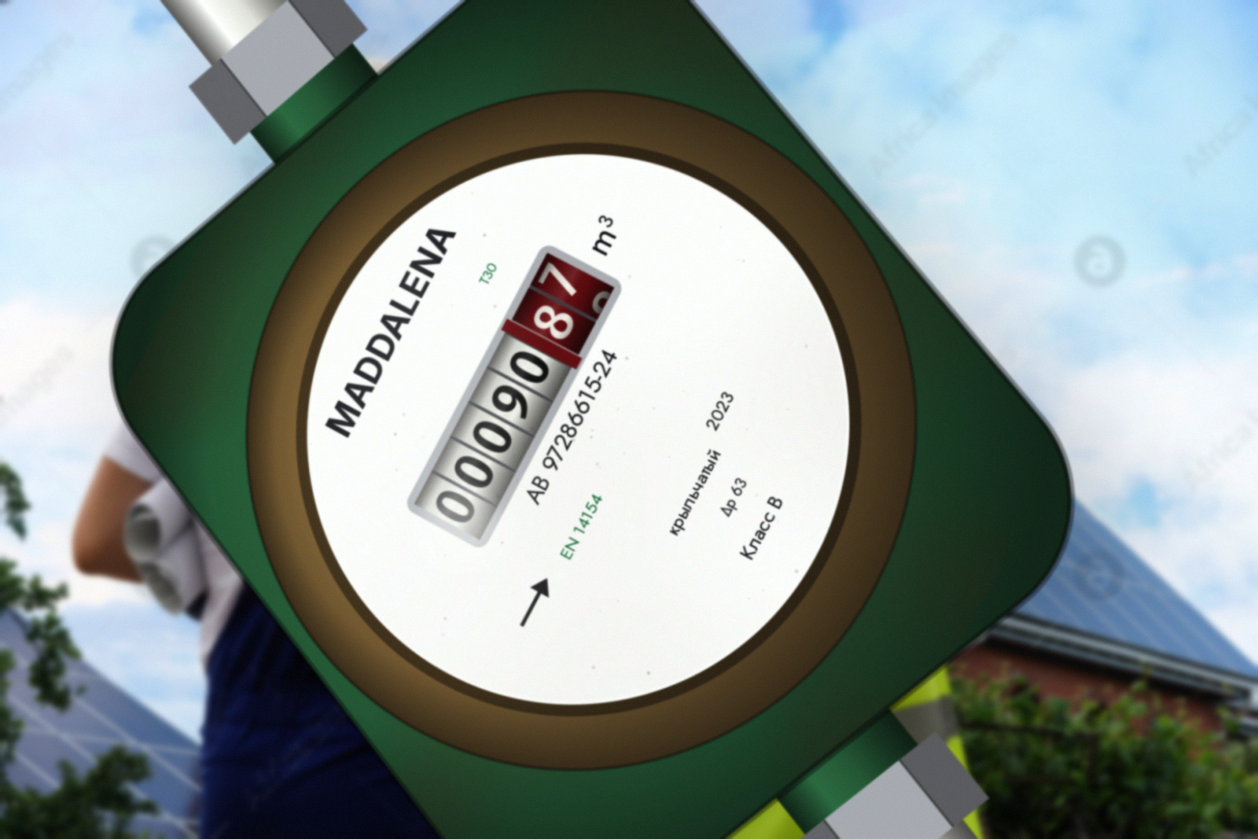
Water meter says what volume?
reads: 90.87 m³
